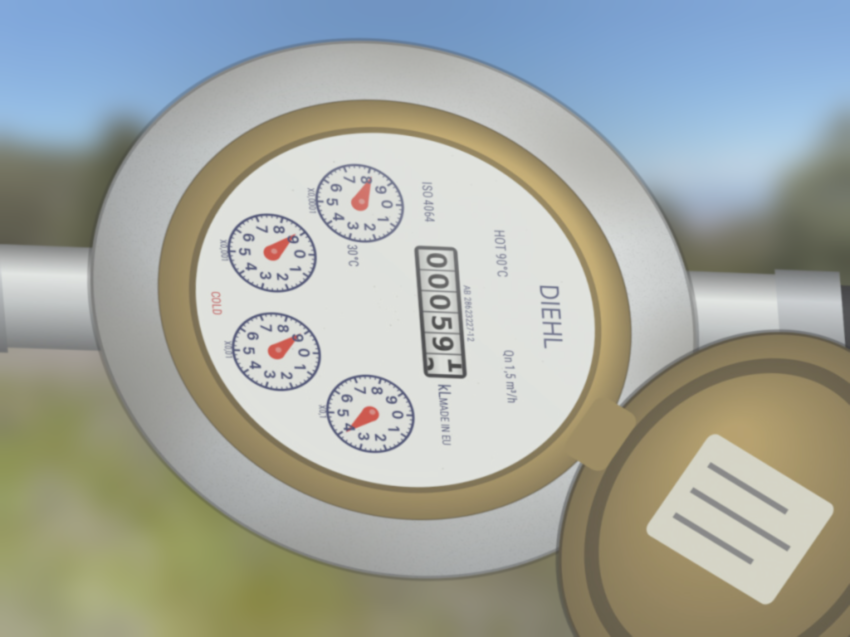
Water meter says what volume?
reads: 591.3888 kL
